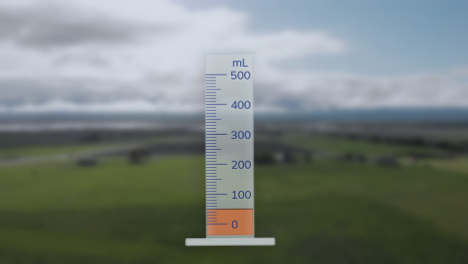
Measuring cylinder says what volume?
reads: 50 mL
